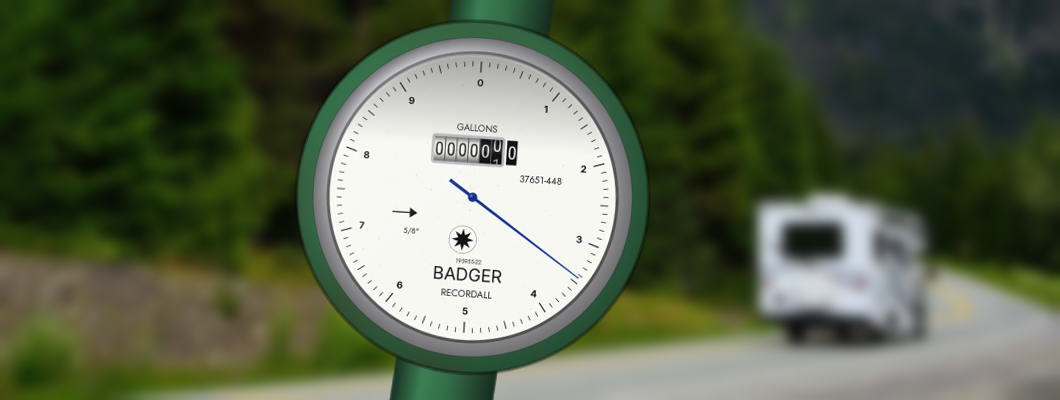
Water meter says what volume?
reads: 3.4 gal
